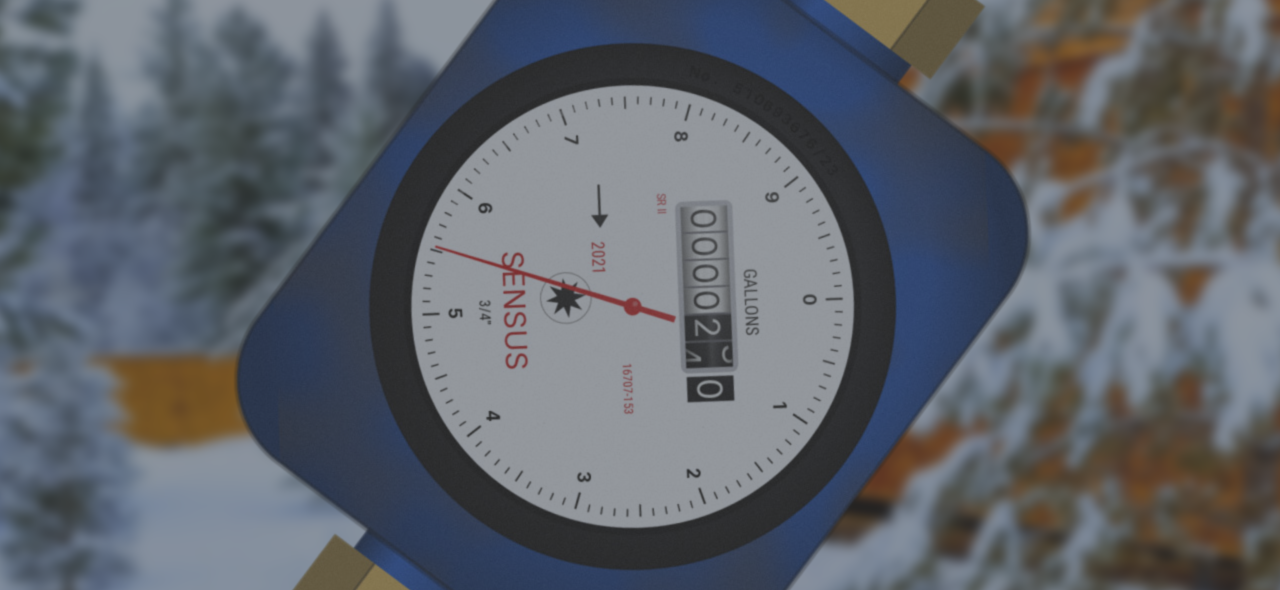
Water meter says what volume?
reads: 235.5 gal
